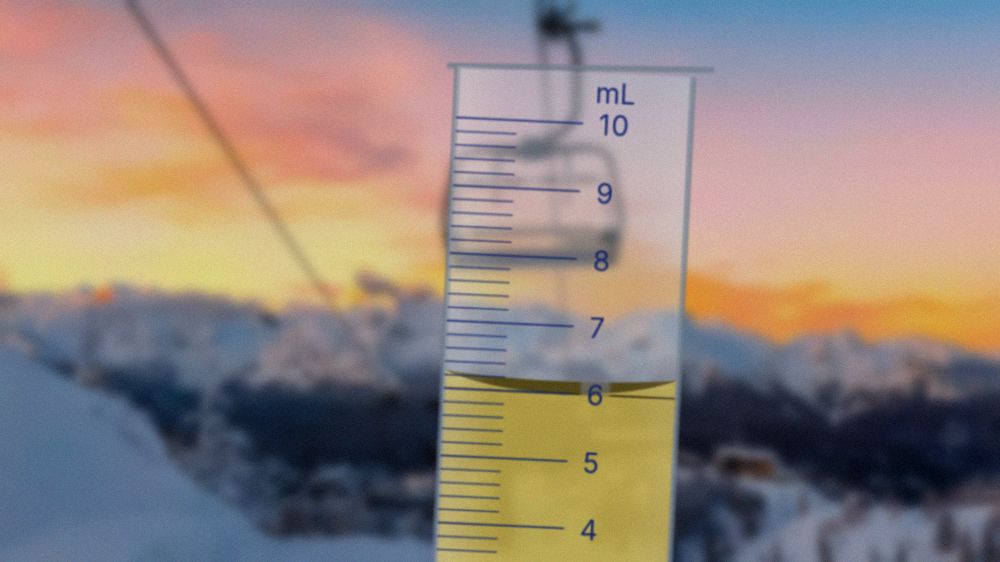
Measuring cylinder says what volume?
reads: 6 mL
